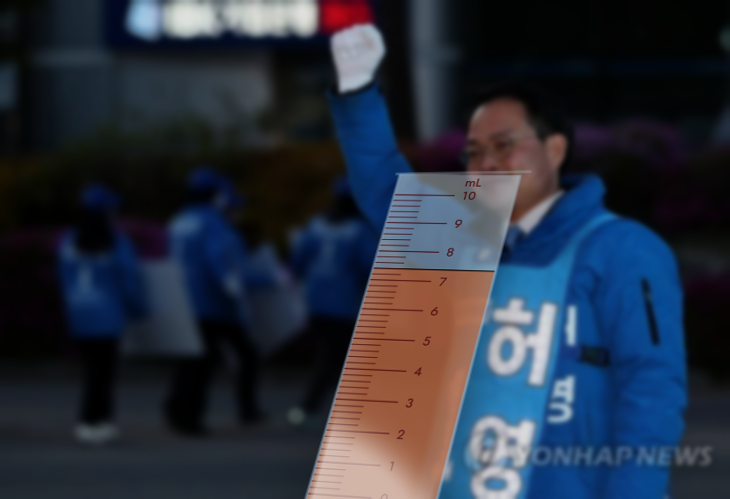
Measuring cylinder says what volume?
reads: 7.4 mL
